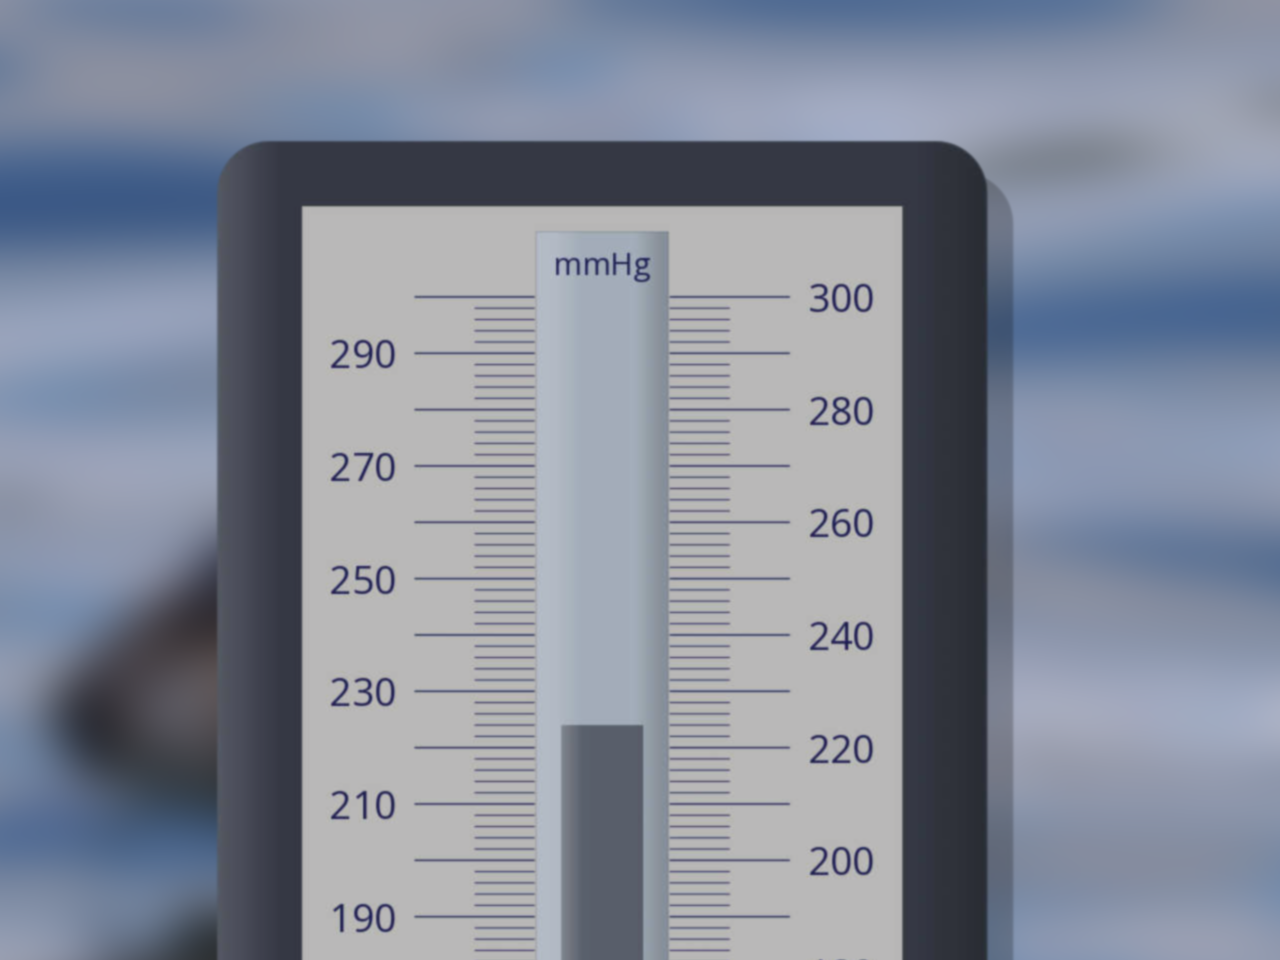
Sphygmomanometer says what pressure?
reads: 224 mmHg
